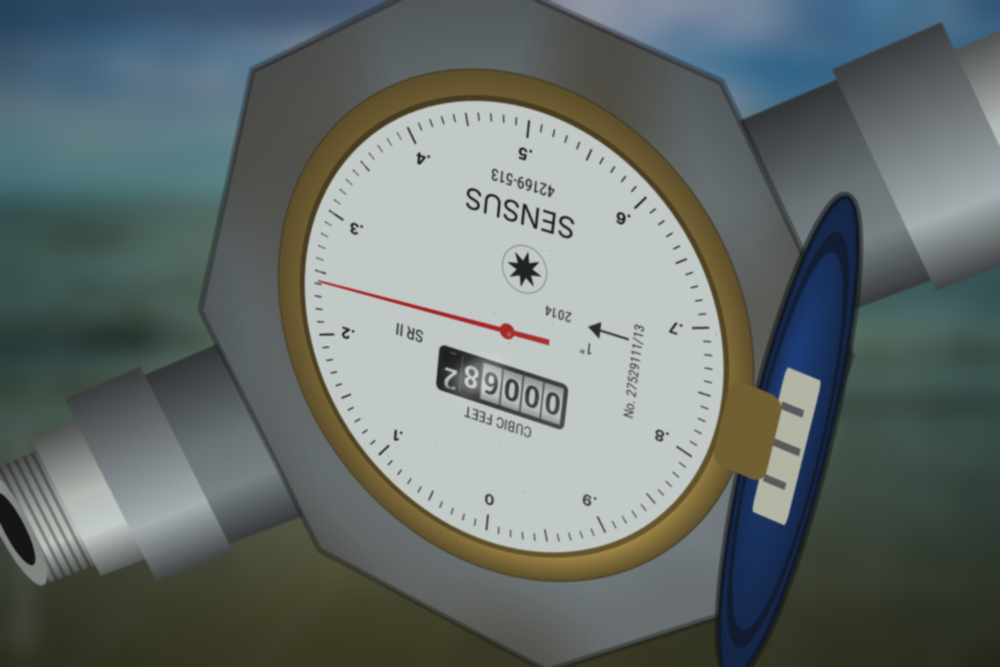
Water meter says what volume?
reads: 682.24 ft³
